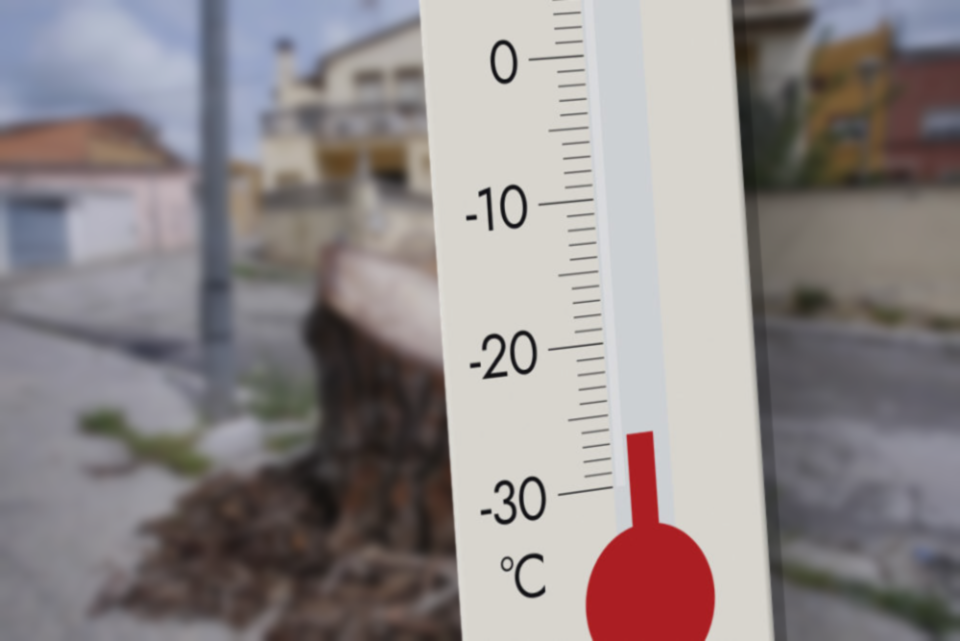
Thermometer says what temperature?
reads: -26.5 °C
